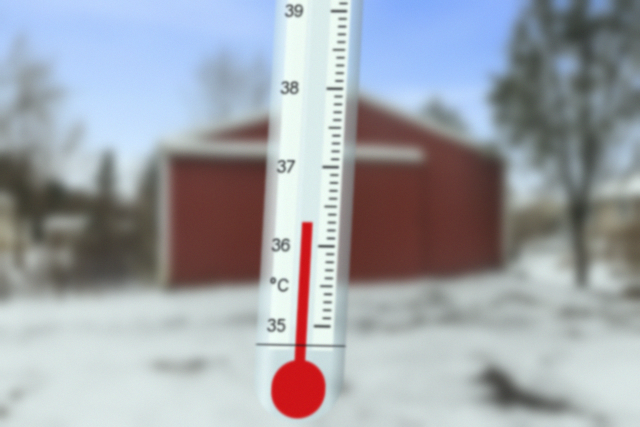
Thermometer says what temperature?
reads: 36.3 °C
